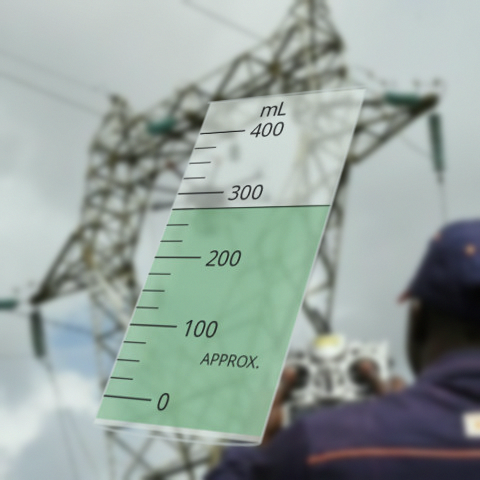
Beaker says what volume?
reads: 275 mL
